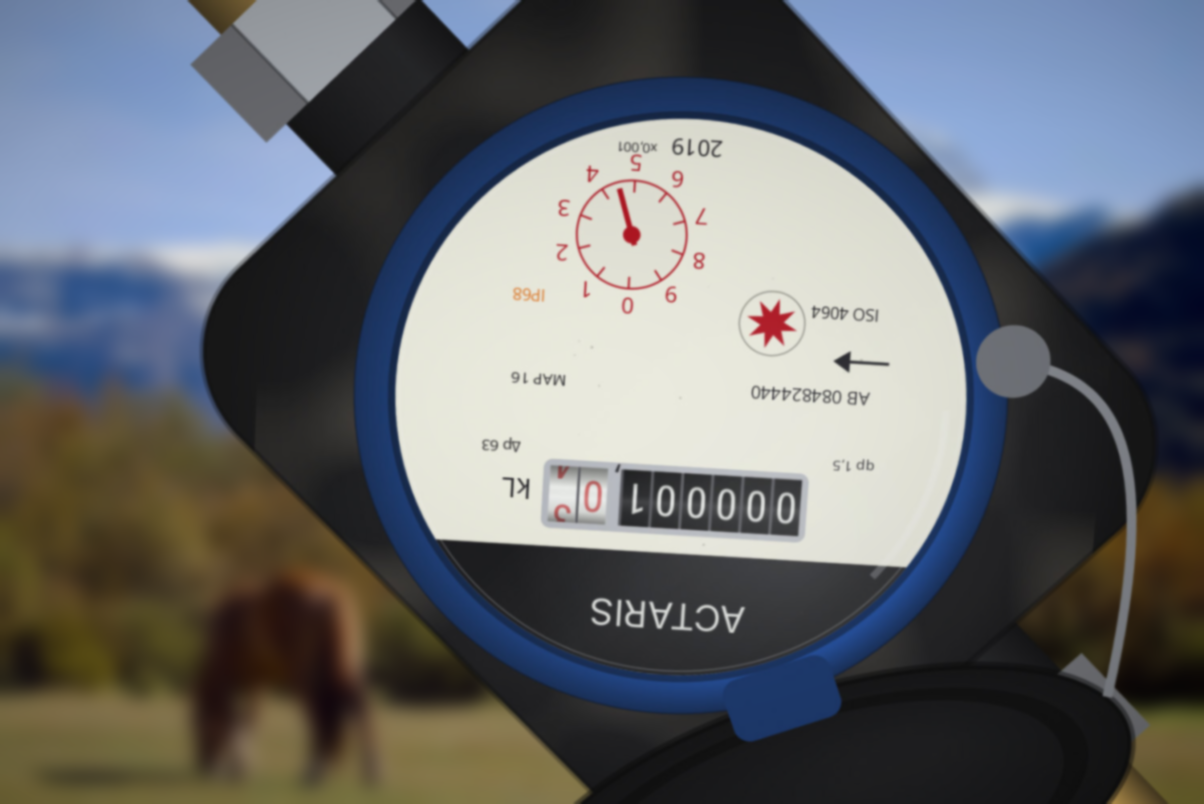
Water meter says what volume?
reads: 1.034 kL
